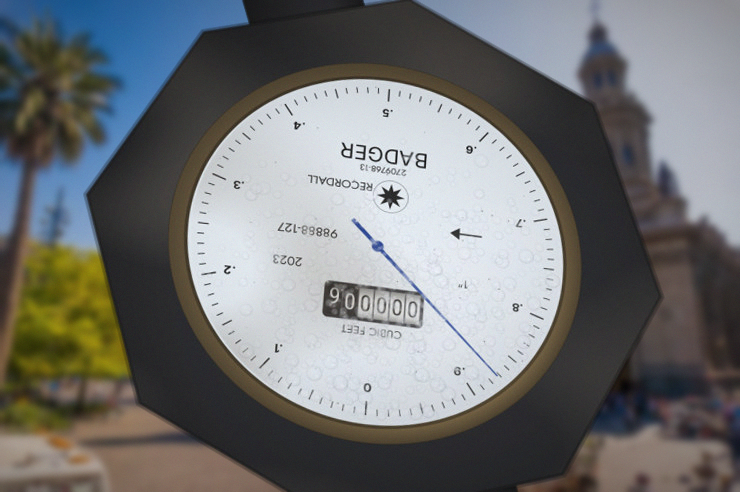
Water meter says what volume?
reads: 5.87 ft³
